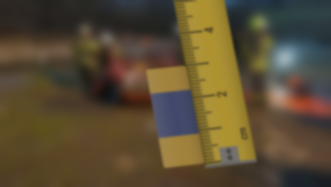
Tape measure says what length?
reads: 3 cm
